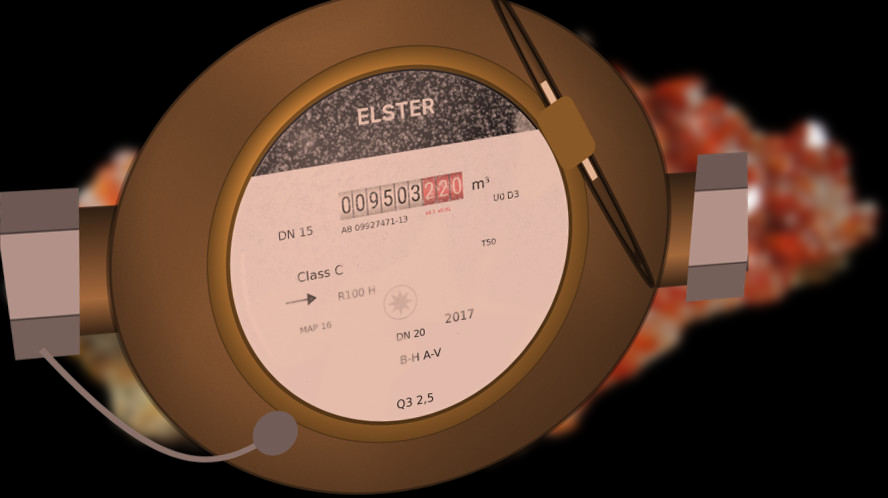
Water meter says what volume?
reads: 9503.220 m³
